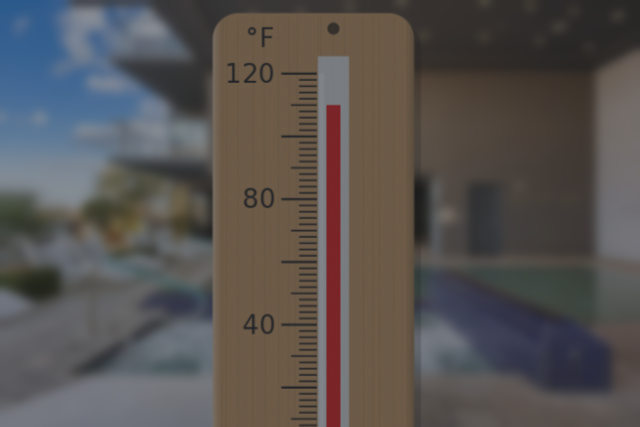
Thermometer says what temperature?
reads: 110 °F
